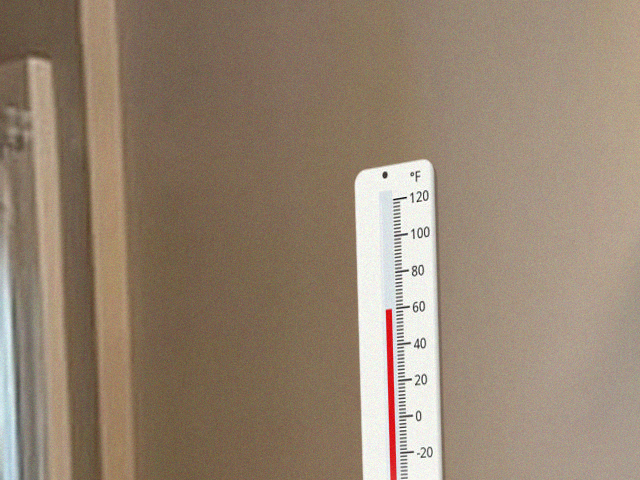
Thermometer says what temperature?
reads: 60 °F
